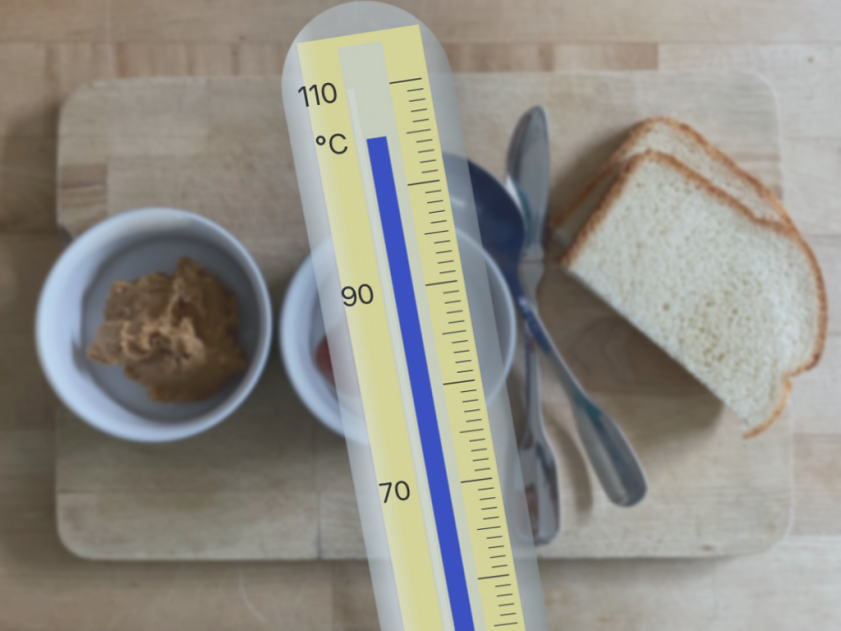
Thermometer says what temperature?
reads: 105 °C
